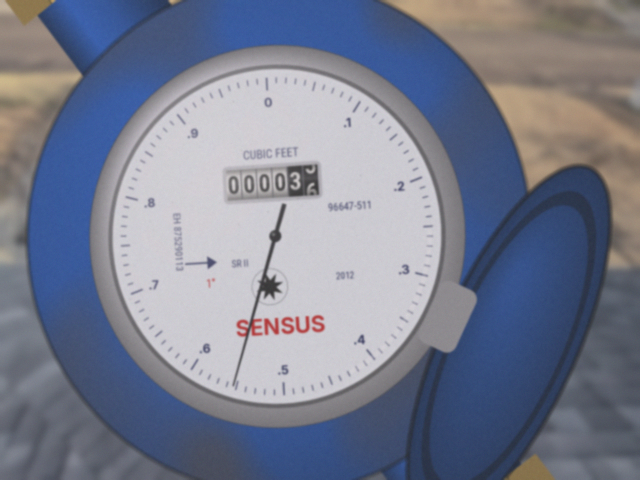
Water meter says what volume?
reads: 35.55 ft³
